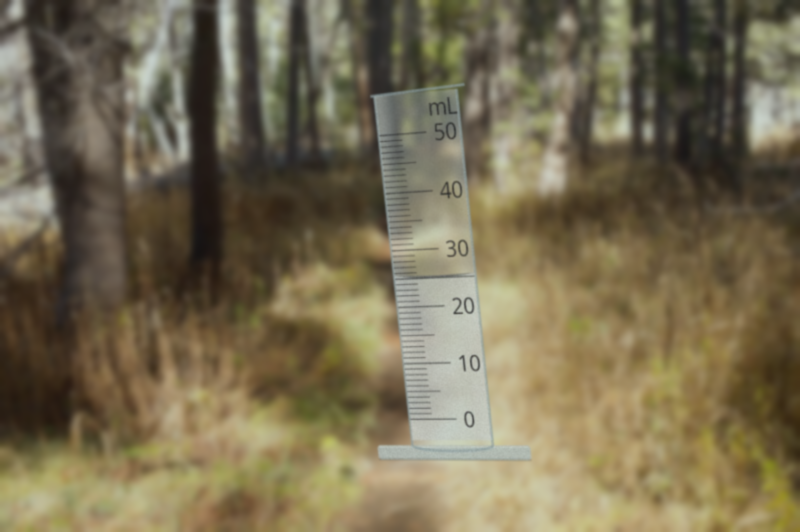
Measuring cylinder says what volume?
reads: 25 mL
